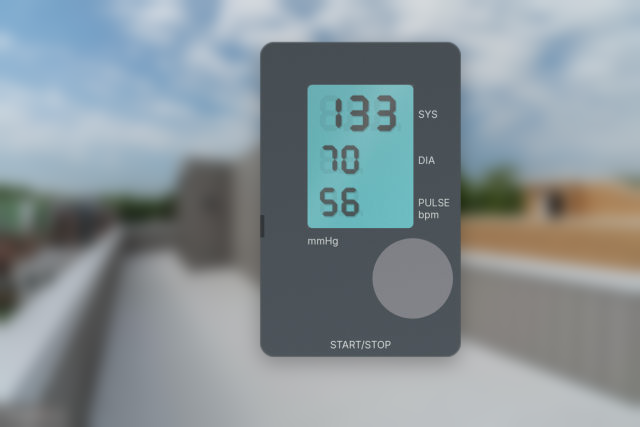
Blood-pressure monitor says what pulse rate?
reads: 56 bpm
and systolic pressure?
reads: 133 mmHg
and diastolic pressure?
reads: 70 mmHg
